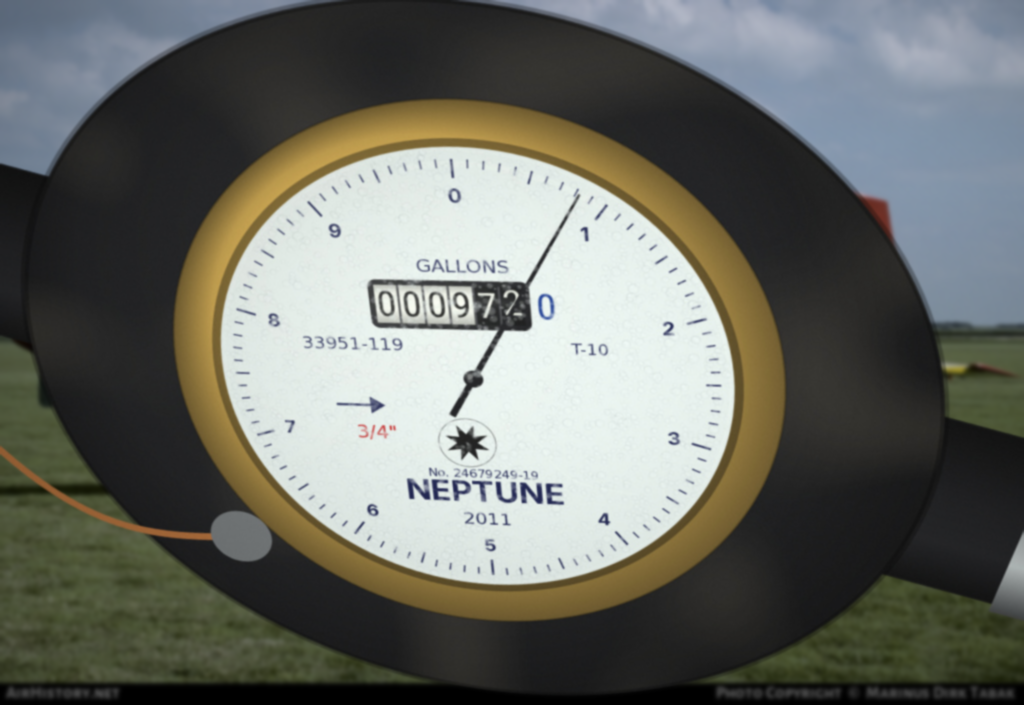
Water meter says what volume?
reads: 9720.8 gal
